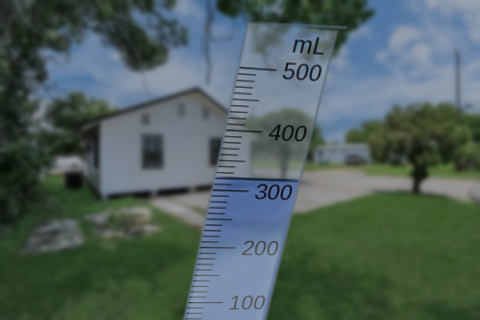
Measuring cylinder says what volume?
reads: 320 mL
